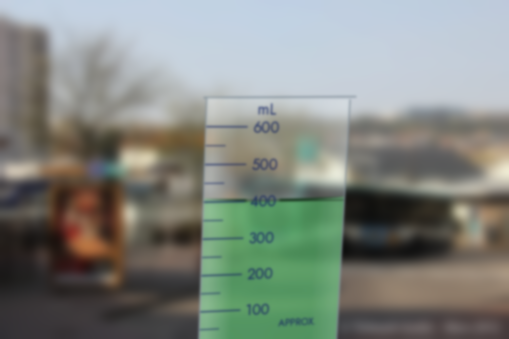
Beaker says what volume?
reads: 400 mL
